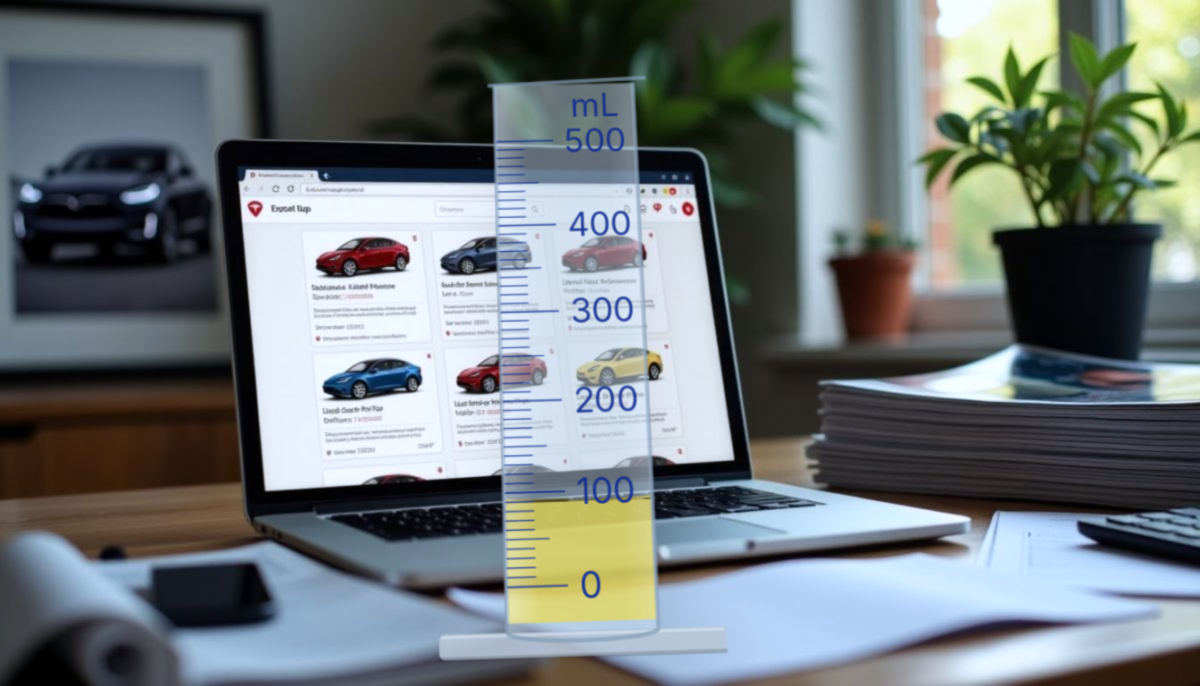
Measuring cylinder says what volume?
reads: 90 mL
